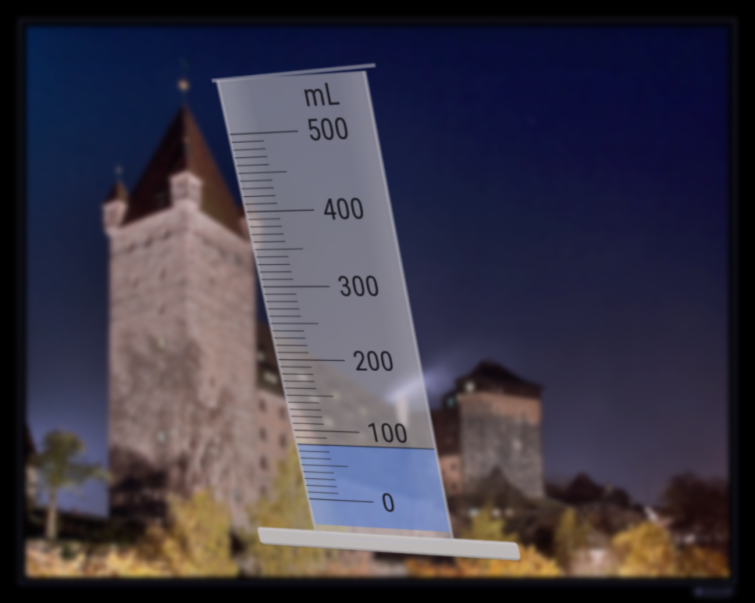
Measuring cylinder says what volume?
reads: 80 mL
